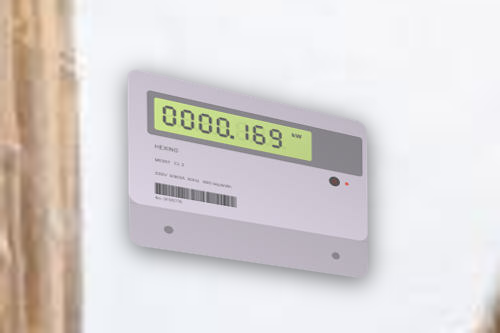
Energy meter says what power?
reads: 0.169 kW
